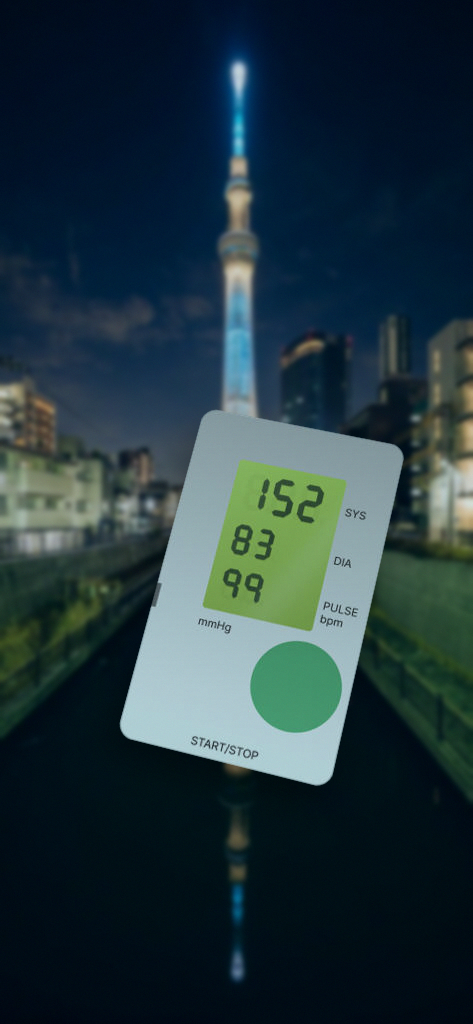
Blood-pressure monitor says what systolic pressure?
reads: 152 mmHg
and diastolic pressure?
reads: 83 mmHg
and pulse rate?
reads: 99 bpm
